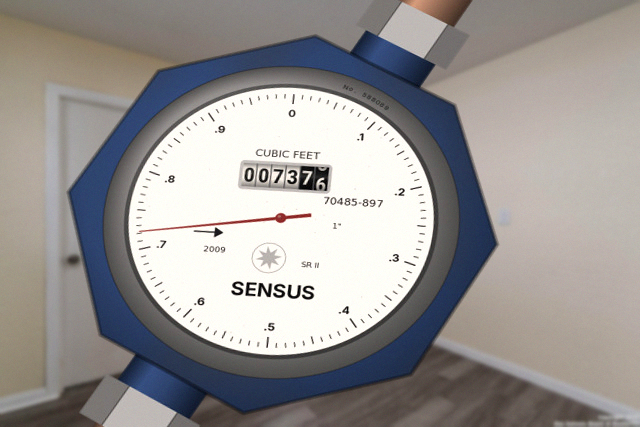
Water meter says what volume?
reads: 7375.72 ft³
